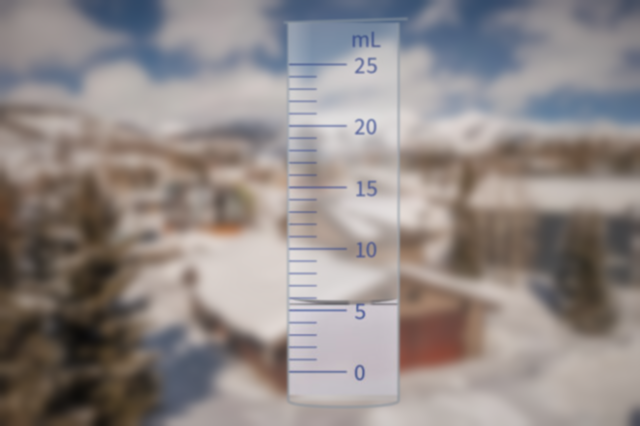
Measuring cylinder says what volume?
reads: 5.5 mL
